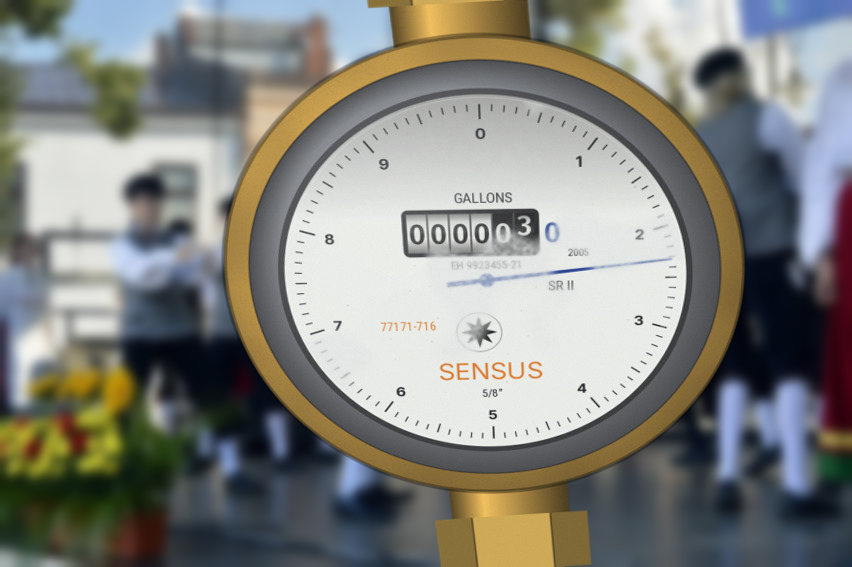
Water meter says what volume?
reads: 32.3 gal
